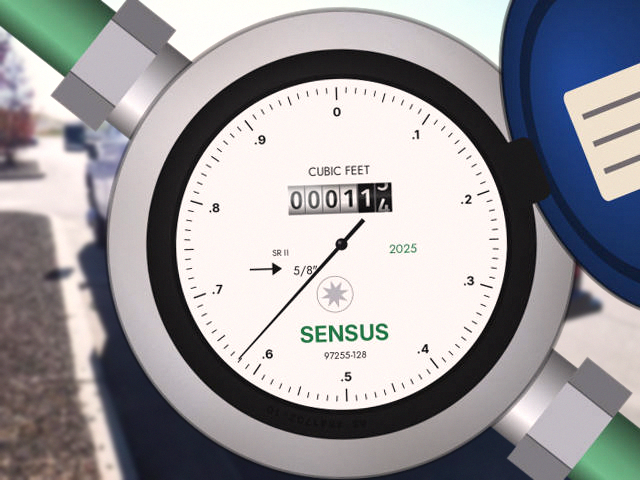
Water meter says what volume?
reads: 113.62 ft³
